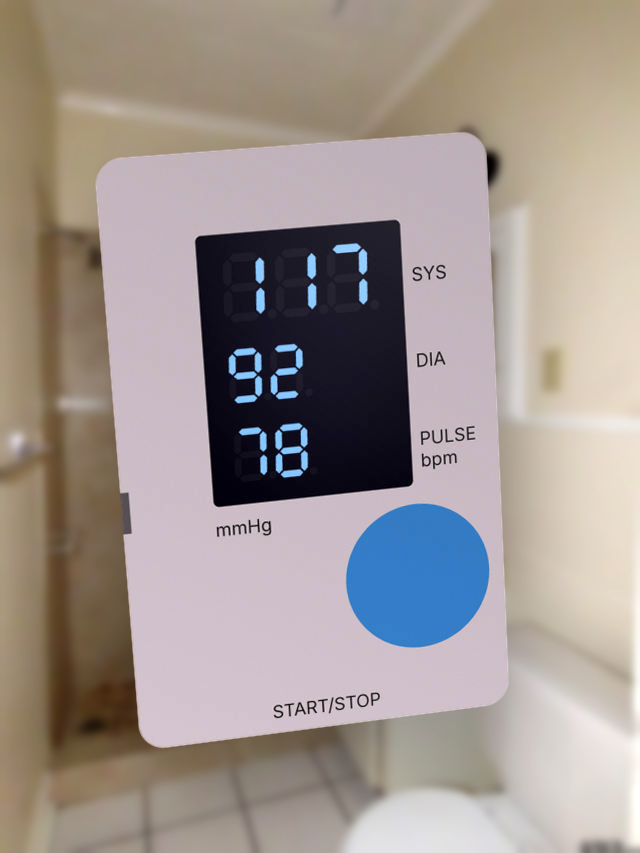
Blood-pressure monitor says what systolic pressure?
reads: 117 mmHg
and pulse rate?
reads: 78 bpm
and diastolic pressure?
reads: 92 mmHg
